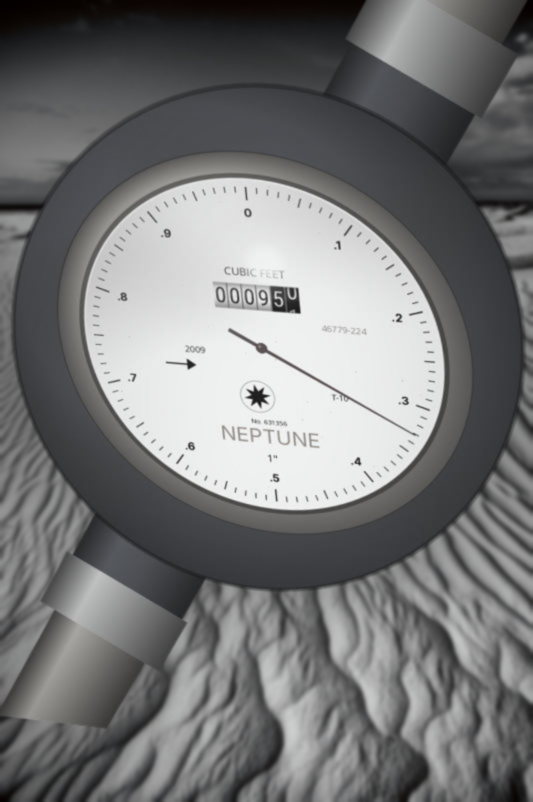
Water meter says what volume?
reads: 950.33 ft³
